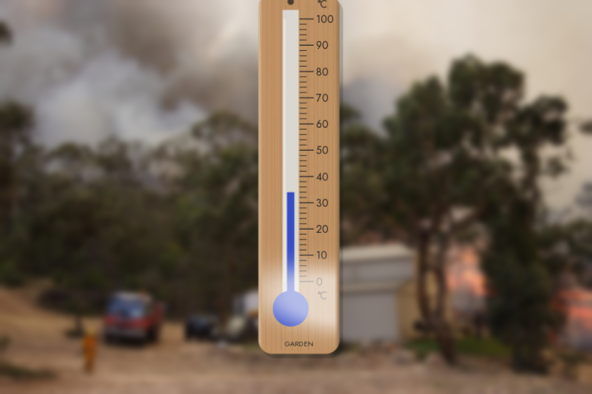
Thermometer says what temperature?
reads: 34 °C
